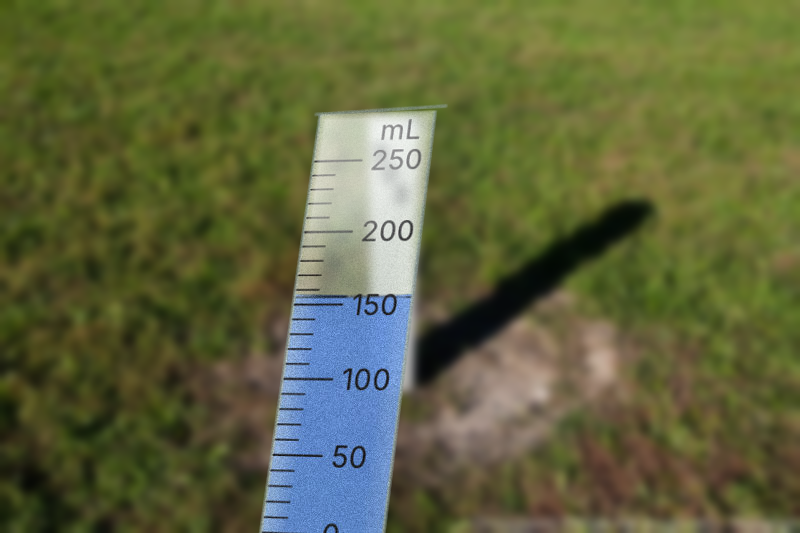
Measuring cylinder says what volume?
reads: 155 mL
